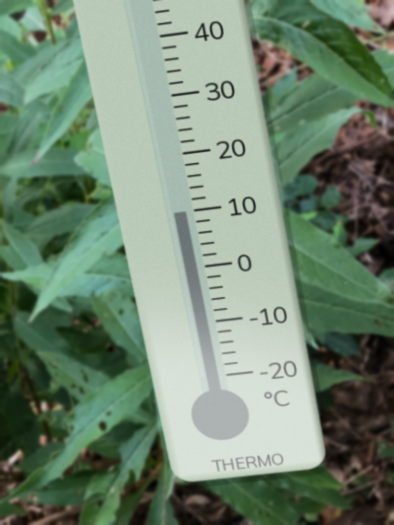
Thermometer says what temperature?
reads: 10 °C
